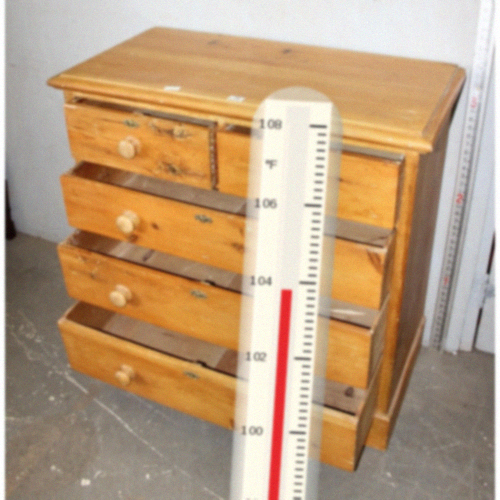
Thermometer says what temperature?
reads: 103.8 °F
